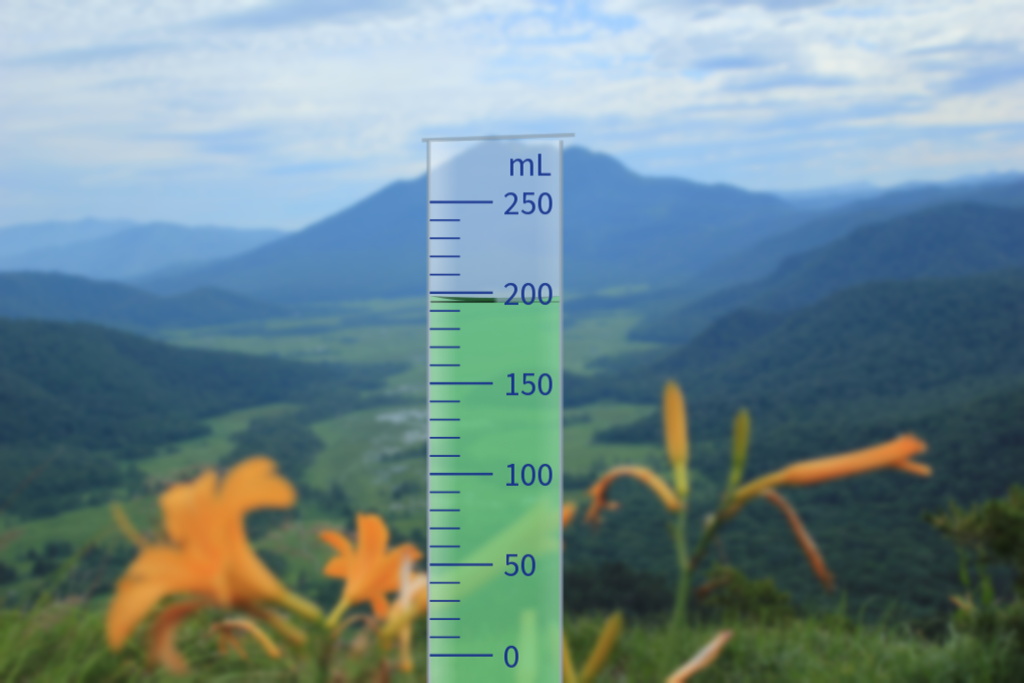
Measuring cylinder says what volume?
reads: 195 mL
